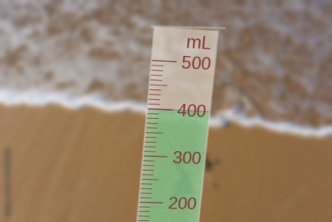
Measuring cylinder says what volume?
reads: 400 mL
